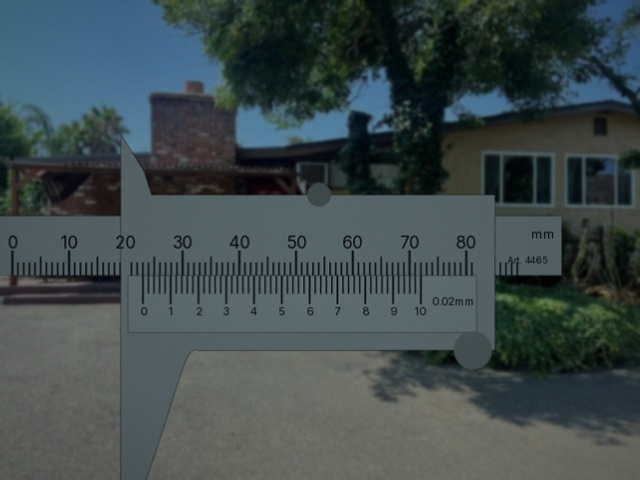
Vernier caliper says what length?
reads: 23.0 mm
